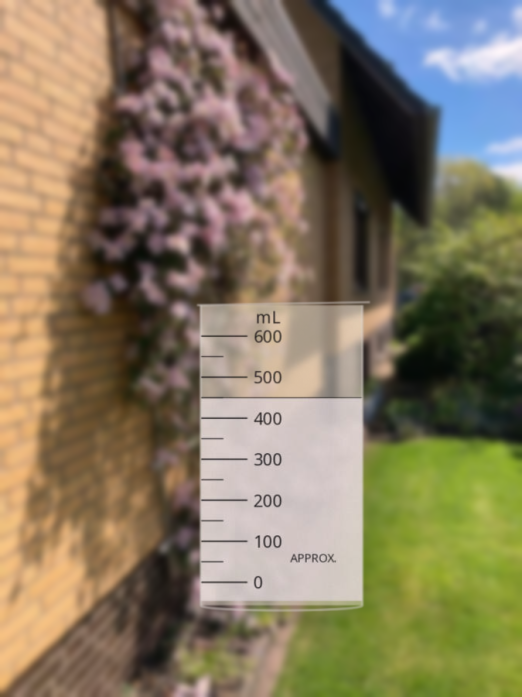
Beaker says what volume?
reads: 450 mL
